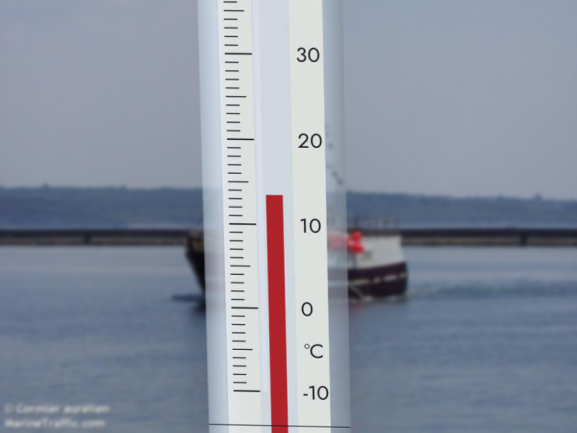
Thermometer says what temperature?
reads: 13.5 °C
